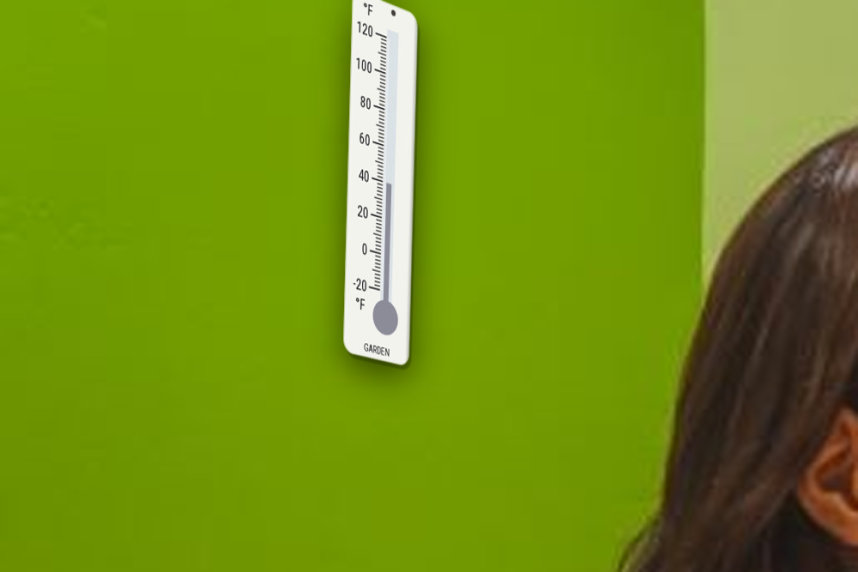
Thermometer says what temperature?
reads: 40 °F
